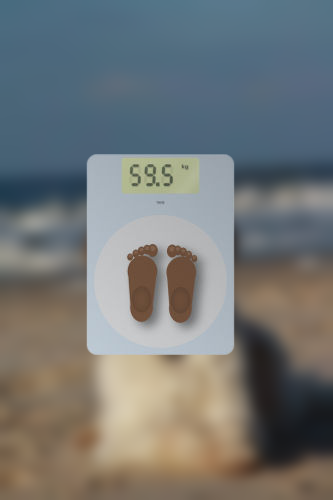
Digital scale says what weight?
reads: 59.5 kg
